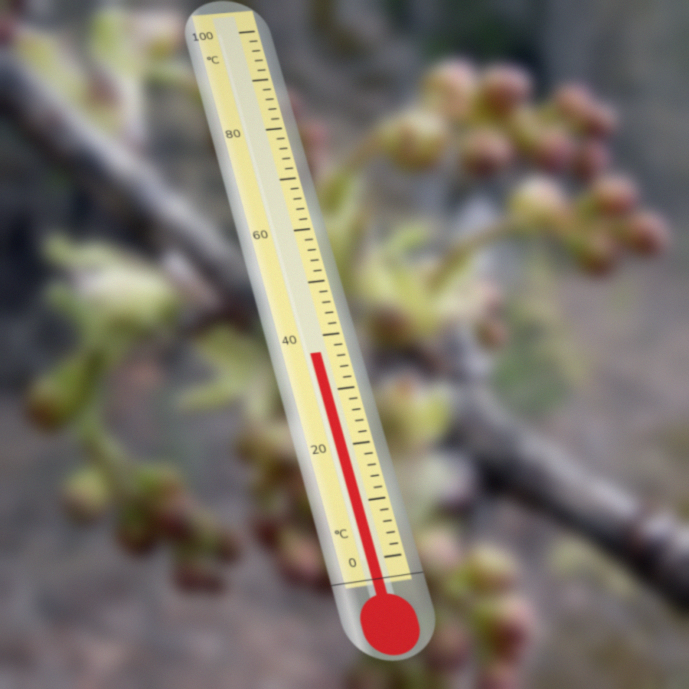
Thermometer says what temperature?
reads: 37 °C
